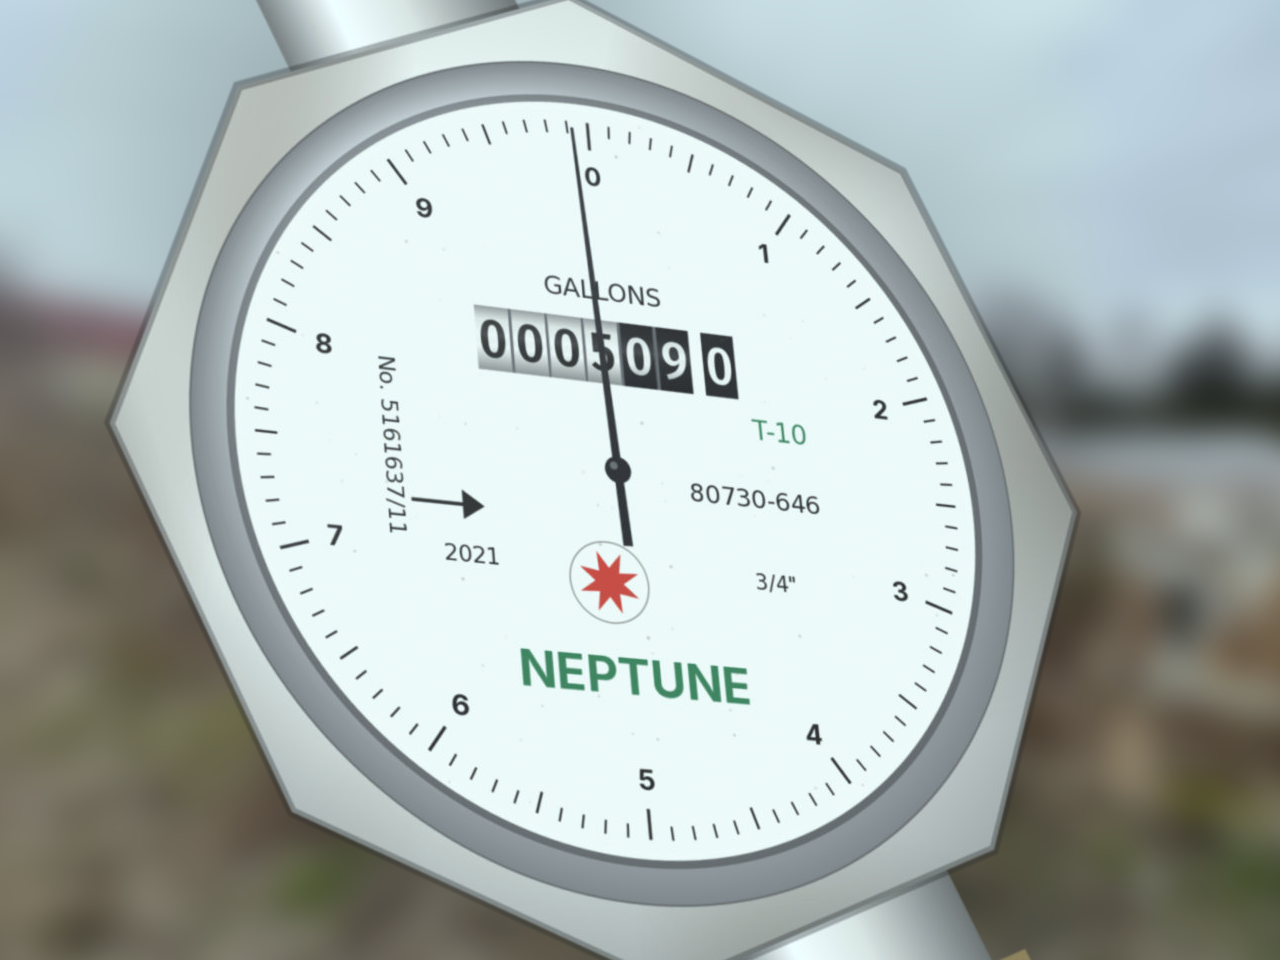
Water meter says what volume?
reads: 5089.9 gal
